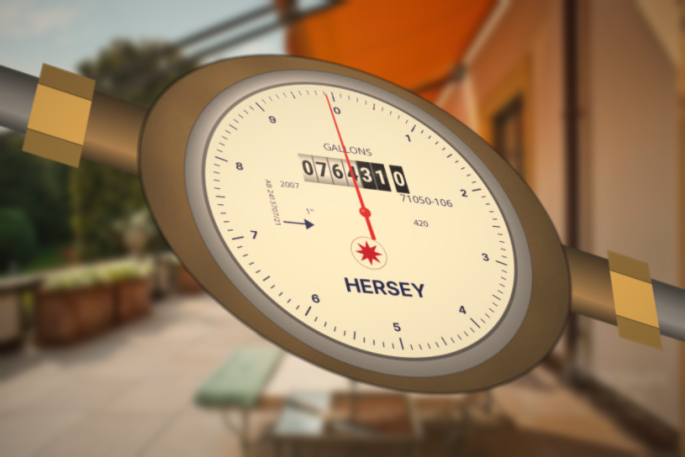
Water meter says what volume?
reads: 764309.9 gal
